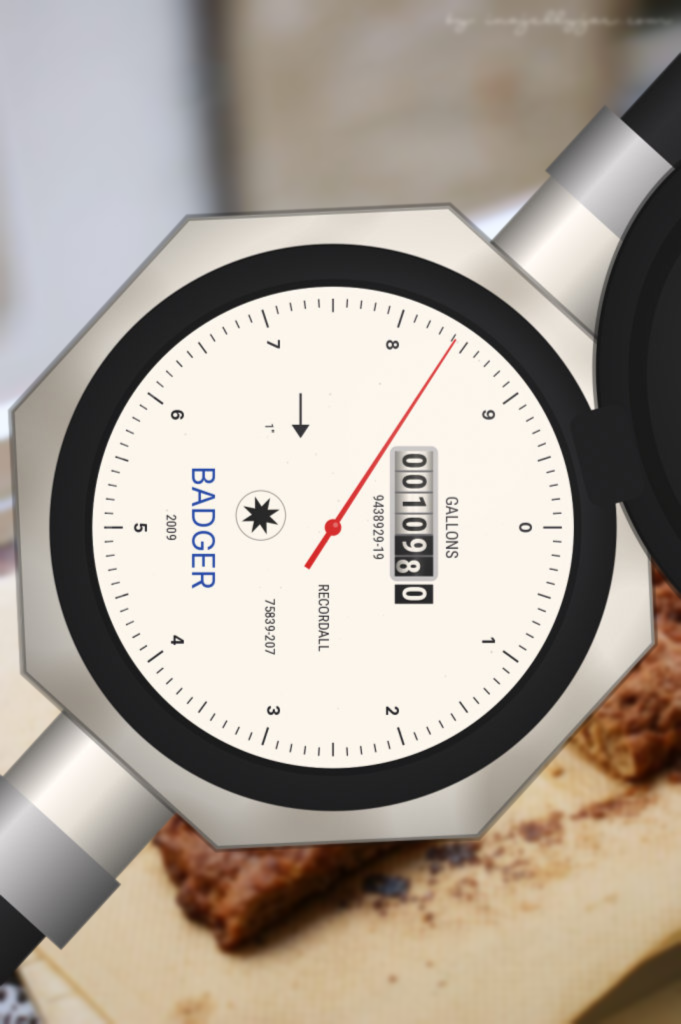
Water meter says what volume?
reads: 10978.4 gal
